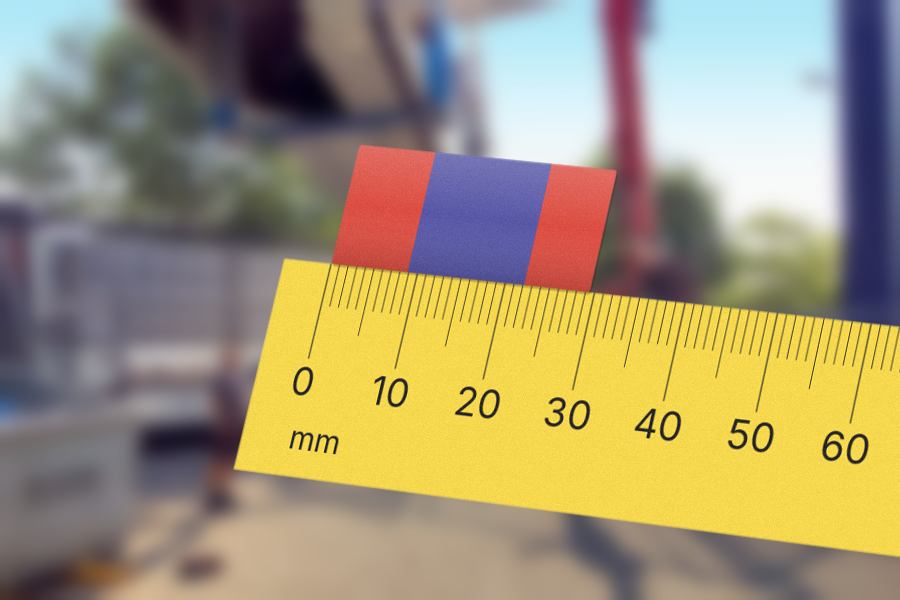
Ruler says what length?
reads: 29.5 mm
